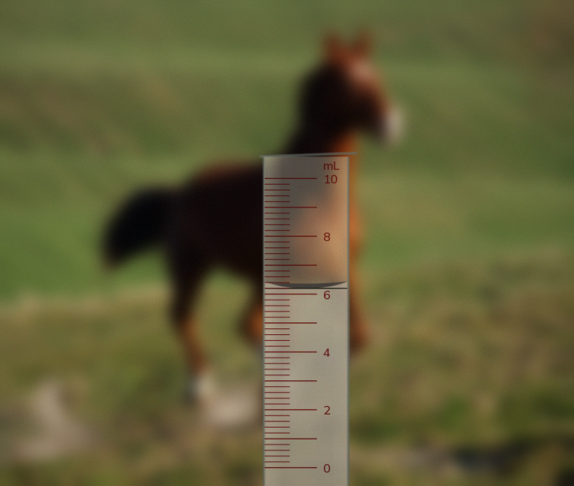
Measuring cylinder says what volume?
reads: 6.2 mL
